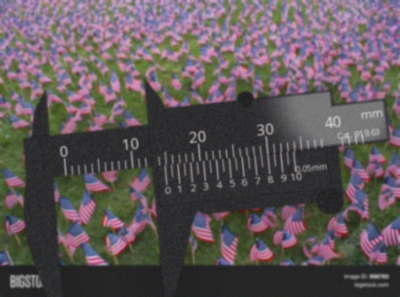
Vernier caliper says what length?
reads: 14.8 mm
